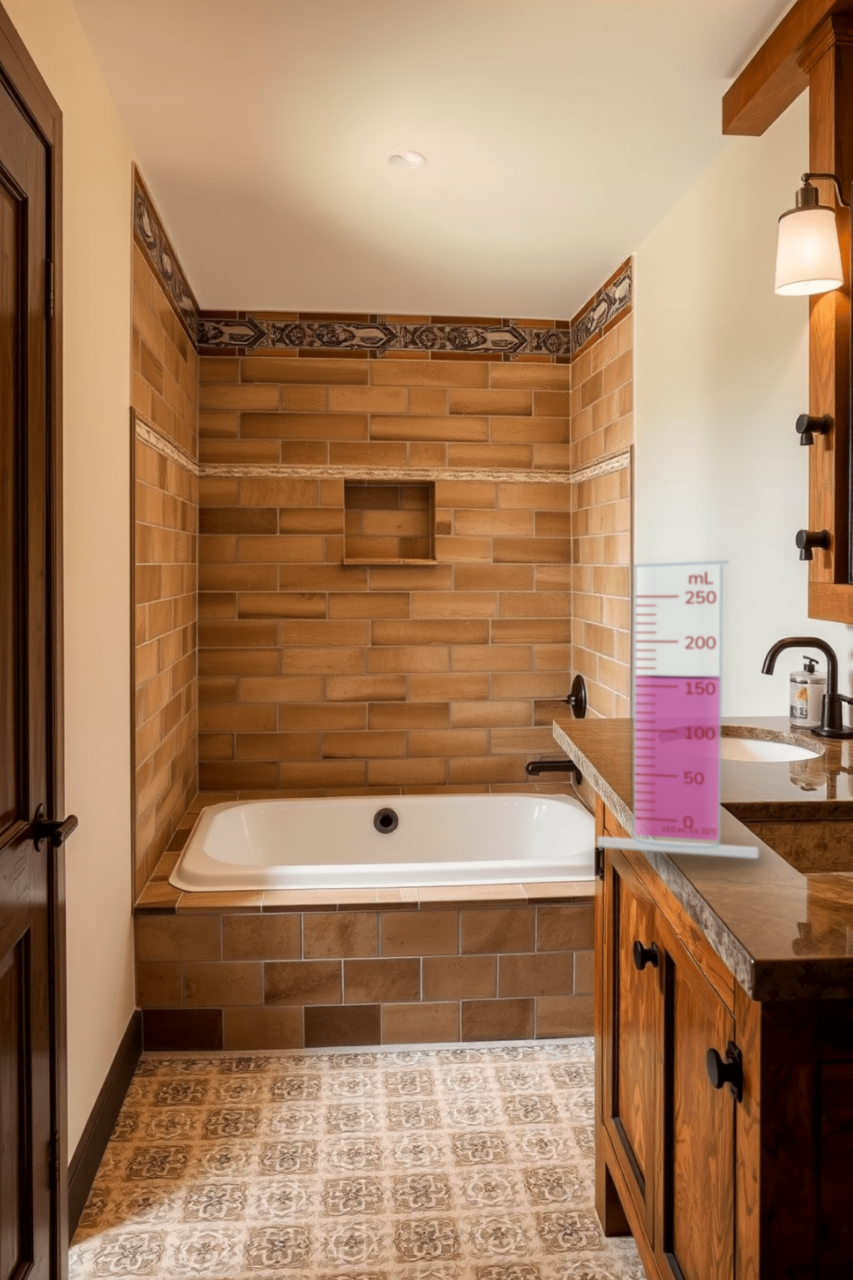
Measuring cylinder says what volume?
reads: 160 mL
